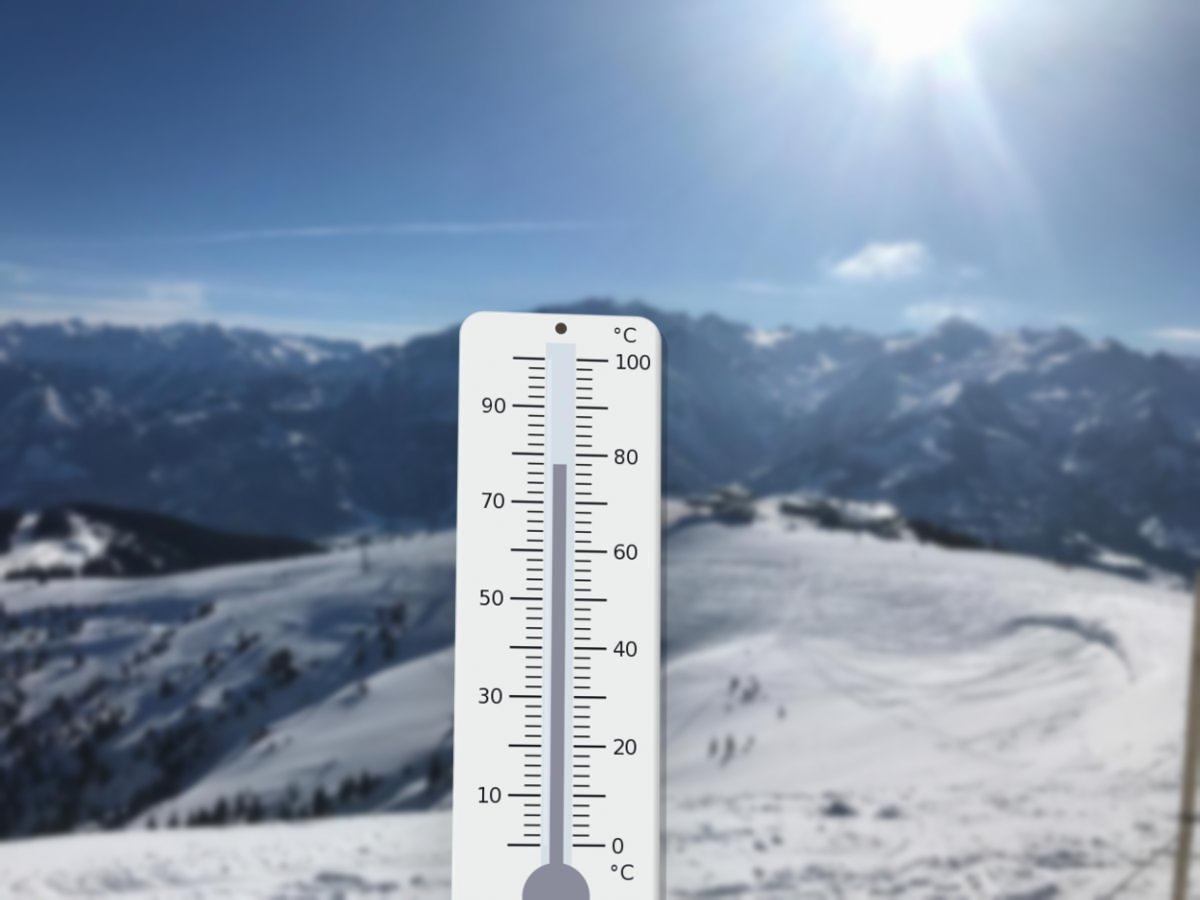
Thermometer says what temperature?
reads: 78 °C
